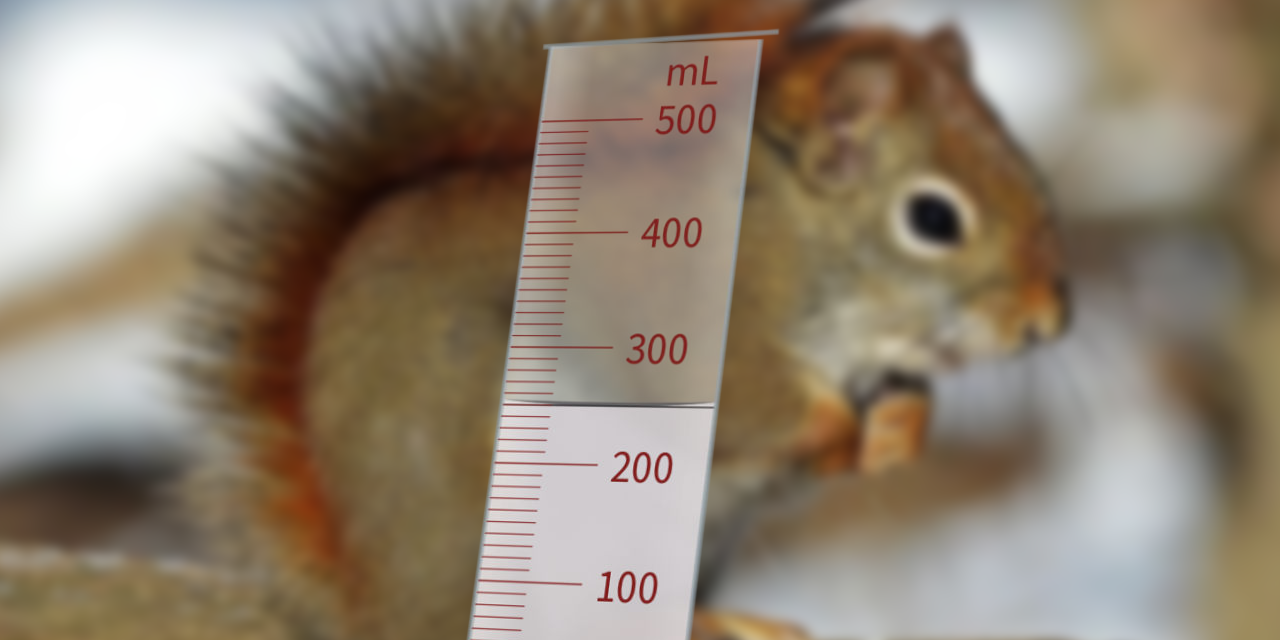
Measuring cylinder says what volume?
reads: 250 mL
